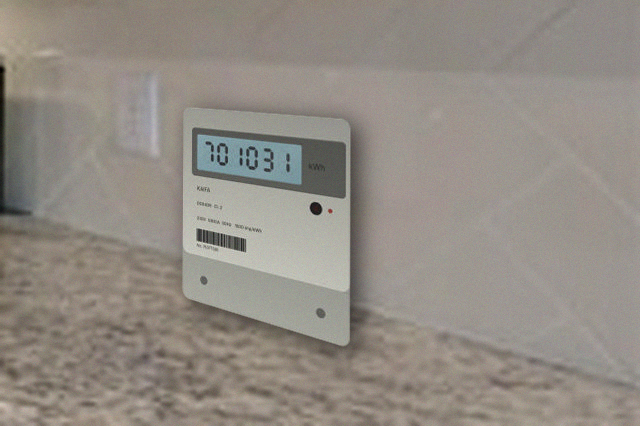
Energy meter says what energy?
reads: 701031 kWh
